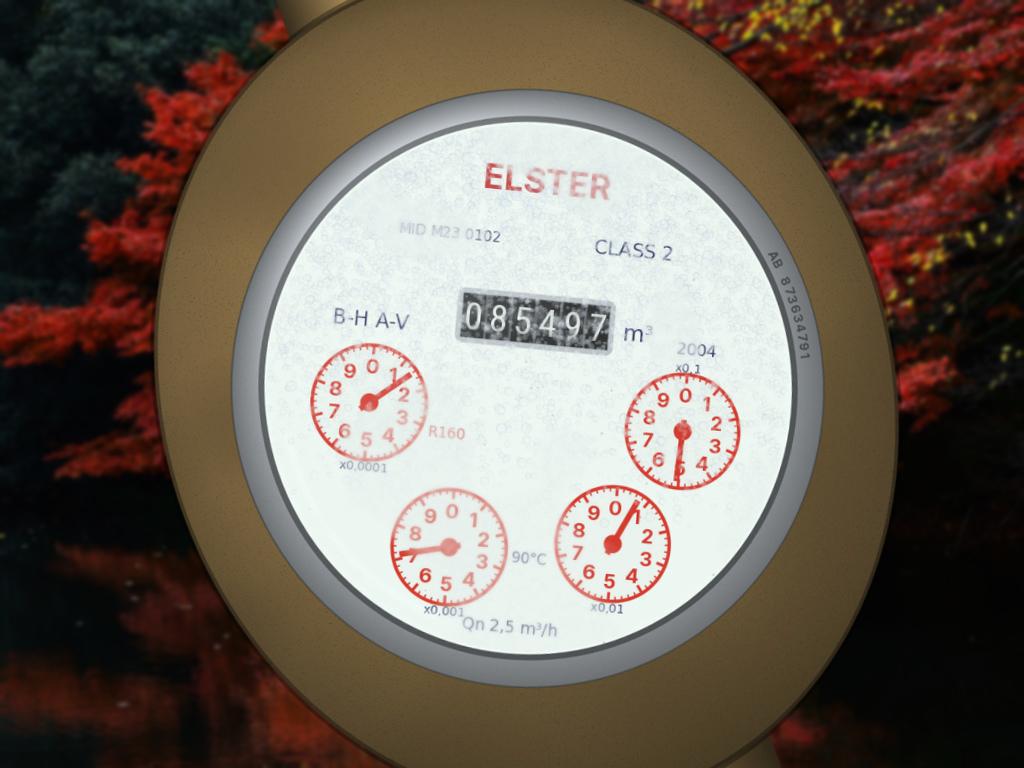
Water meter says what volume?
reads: 85497.5071 m³
